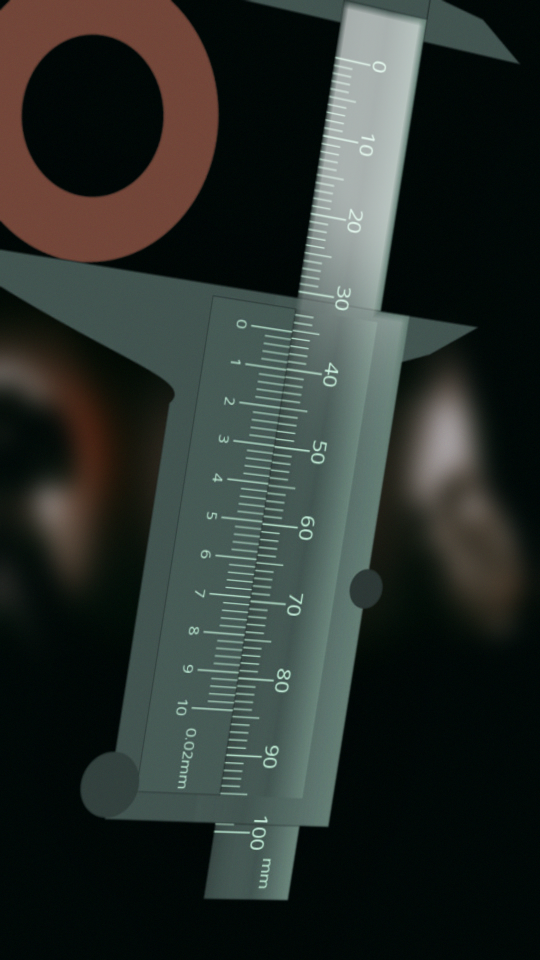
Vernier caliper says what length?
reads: 35.2 mm
